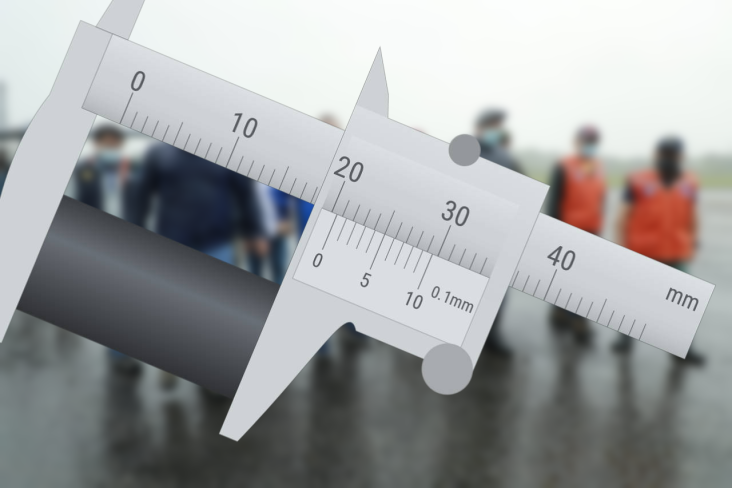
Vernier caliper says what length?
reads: 20.5 mm
